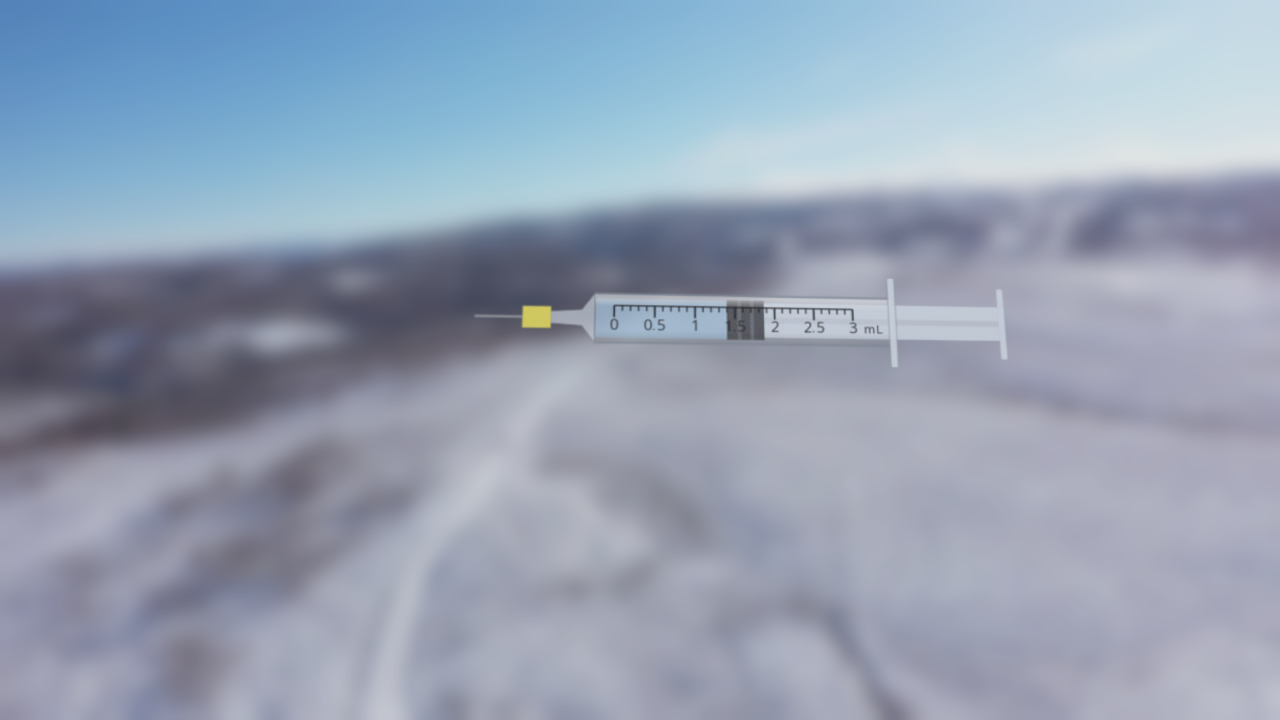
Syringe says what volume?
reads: 1.4 mL
